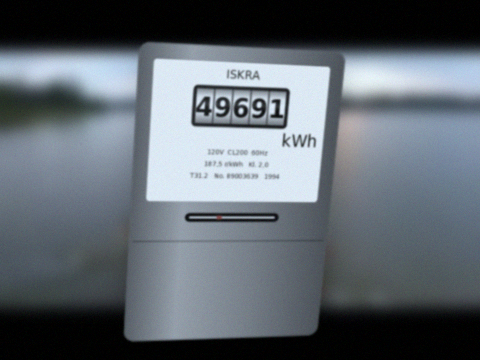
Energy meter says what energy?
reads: 49691 kWh
